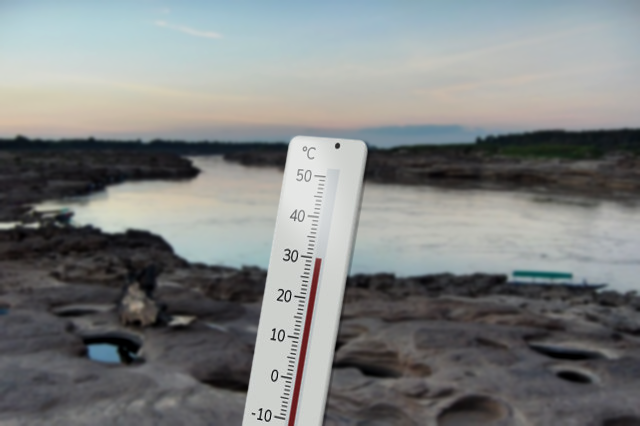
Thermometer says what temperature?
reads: 30 °C
